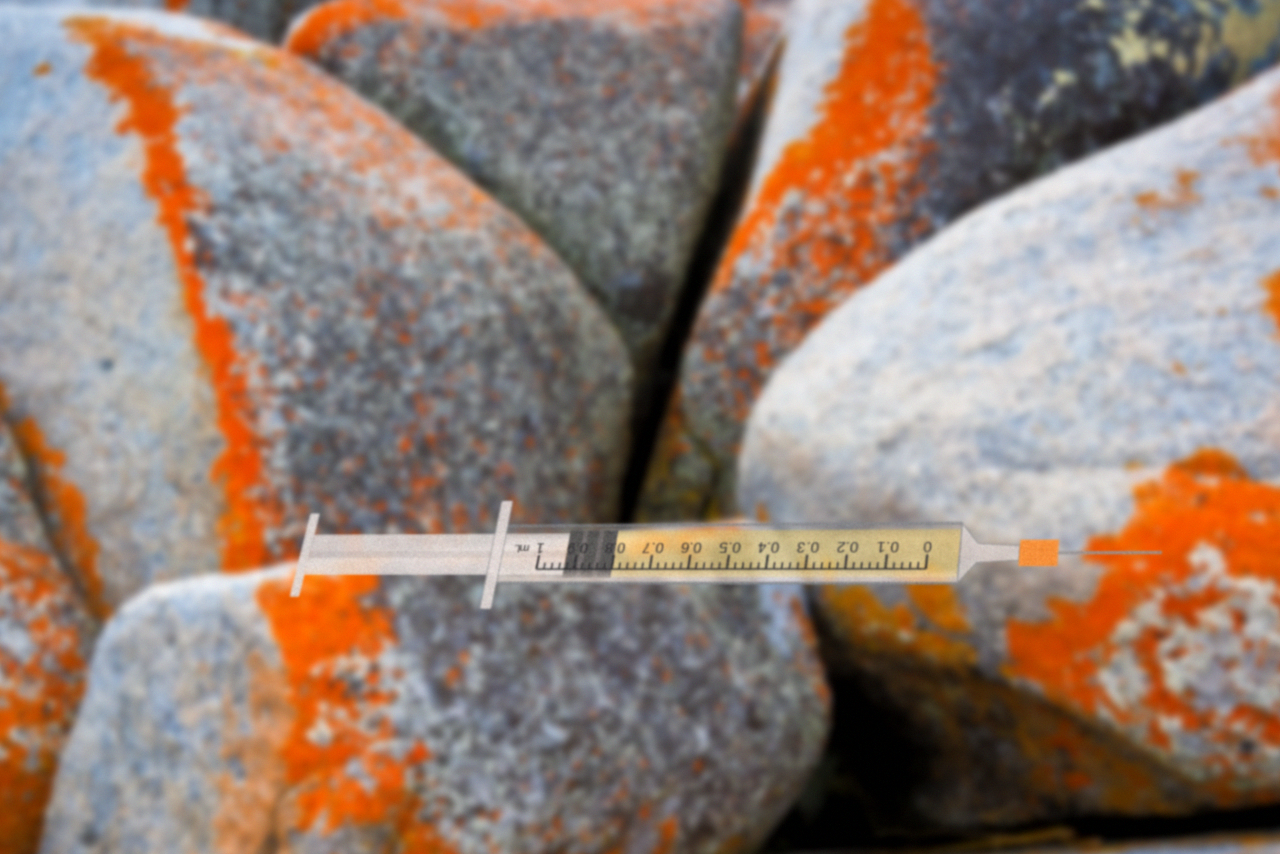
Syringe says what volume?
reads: 0.8 mL
